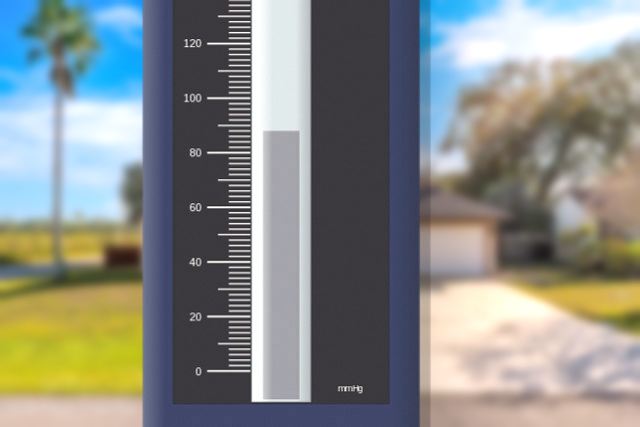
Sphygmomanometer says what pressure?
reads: 88 mmHg
